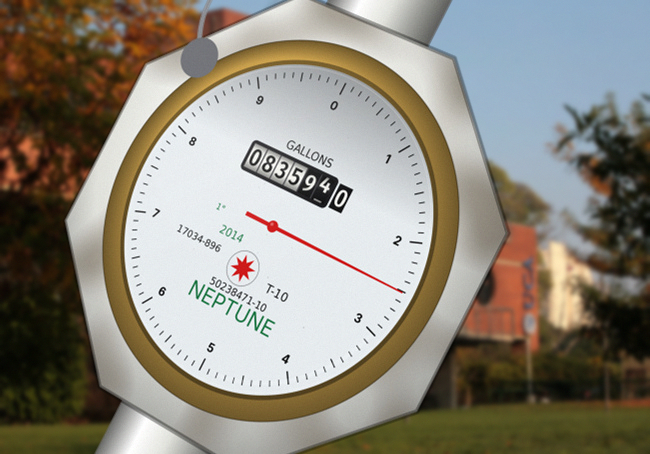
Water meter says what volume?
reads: 835942.5 gal
